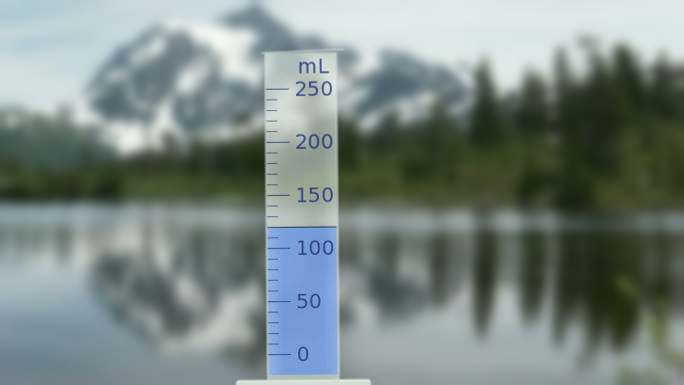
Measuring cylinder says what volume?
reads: 120 mL
